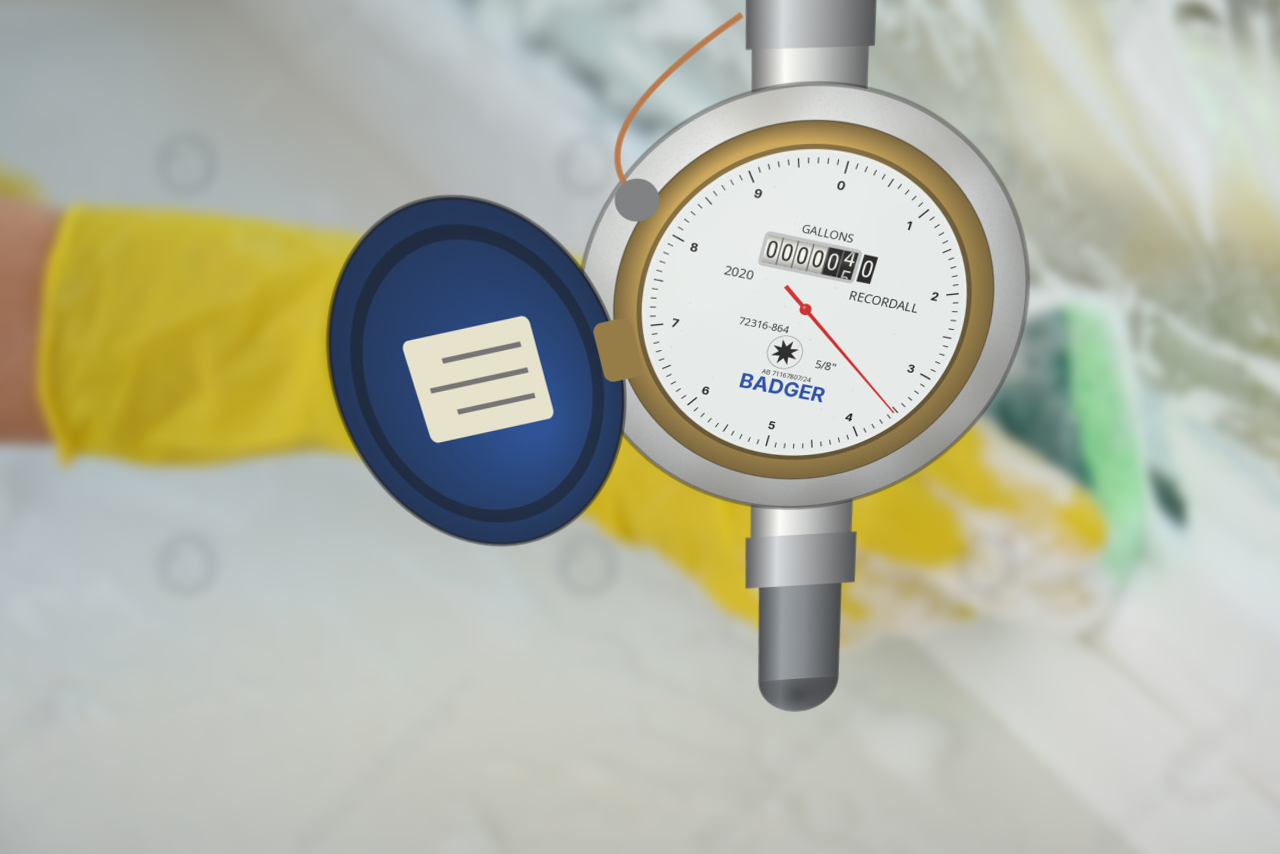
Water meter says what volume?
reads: 43.5 gal
